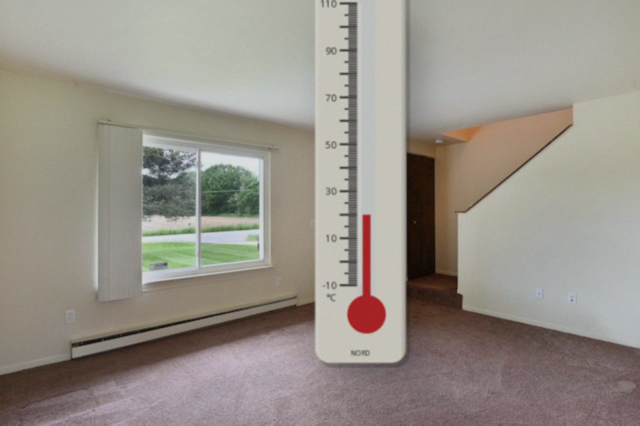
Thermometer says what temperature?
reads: 20 °C
